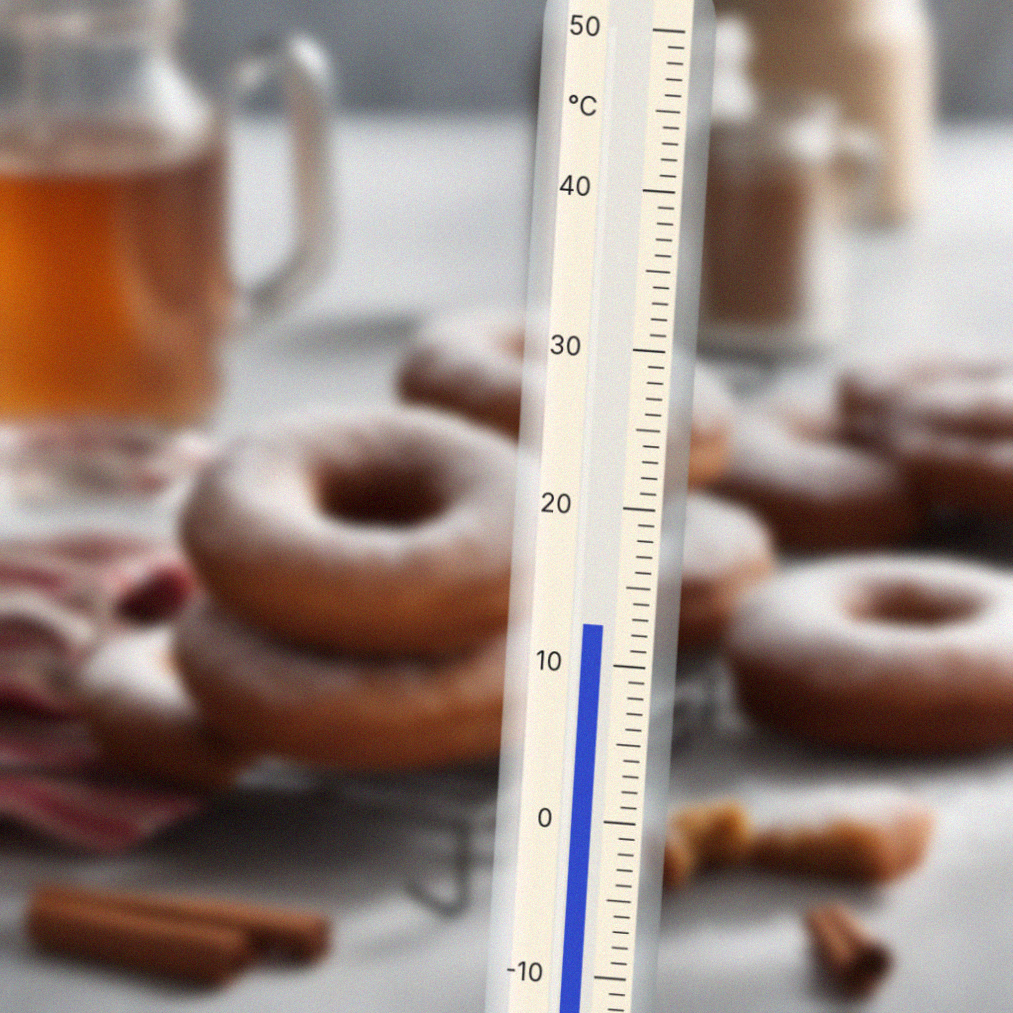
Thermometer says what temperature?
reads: 12.5 °C
